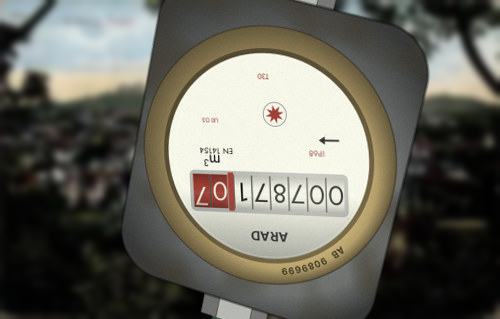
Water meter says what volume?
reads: 7871.07 m³
